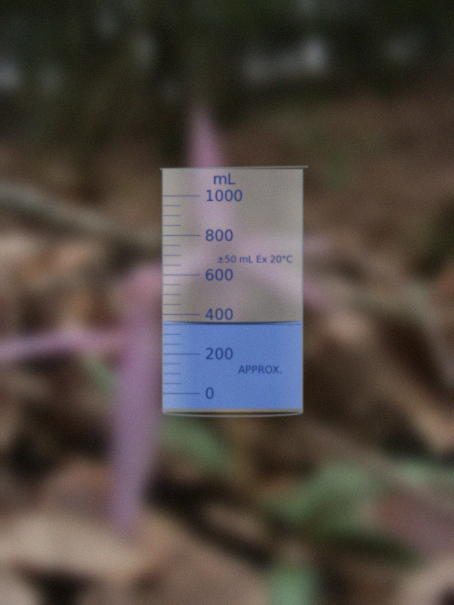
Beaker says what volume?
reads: 350 mL
